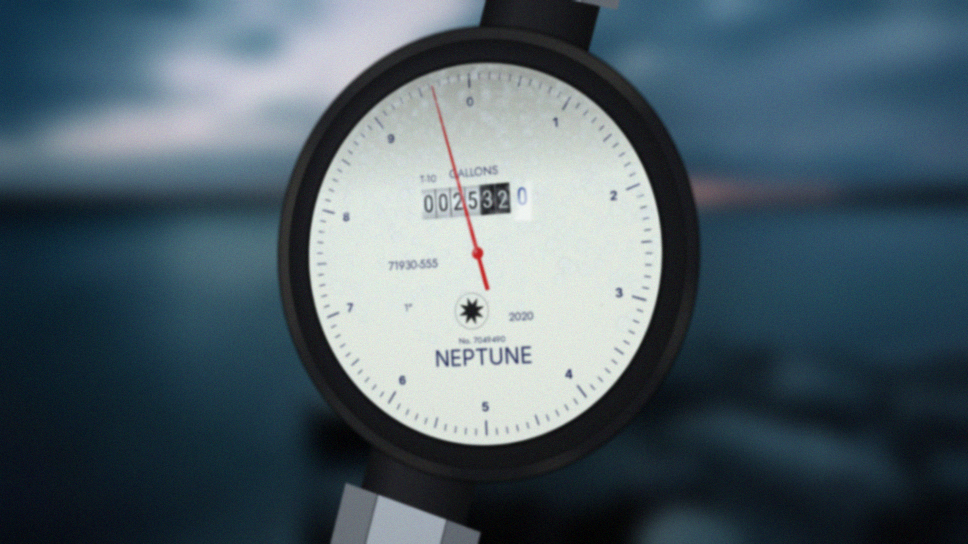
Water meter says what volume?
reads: 25319.6 gal
